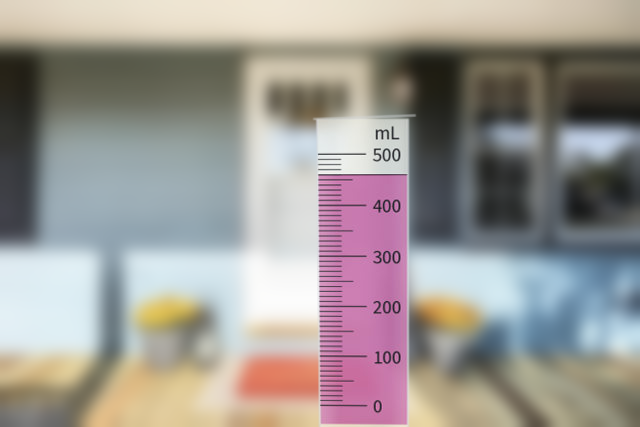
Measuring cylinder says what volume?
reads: 460 mL
